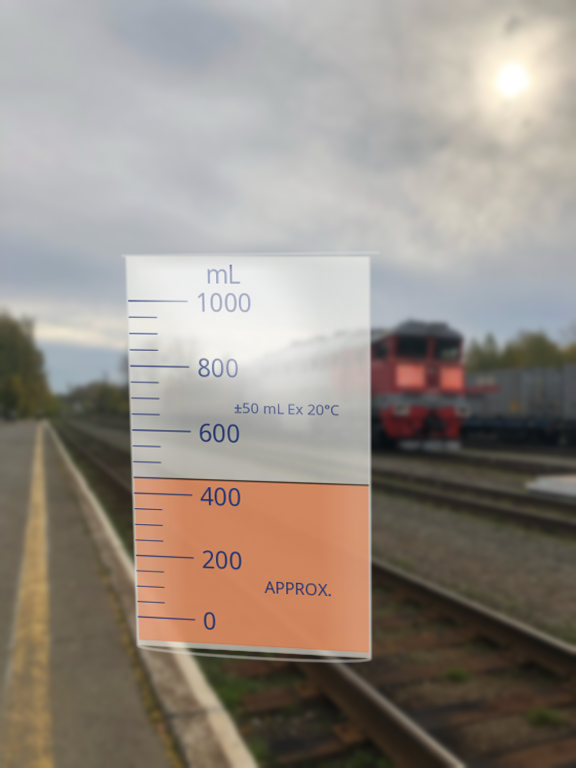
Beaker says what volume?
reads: 450 mL
